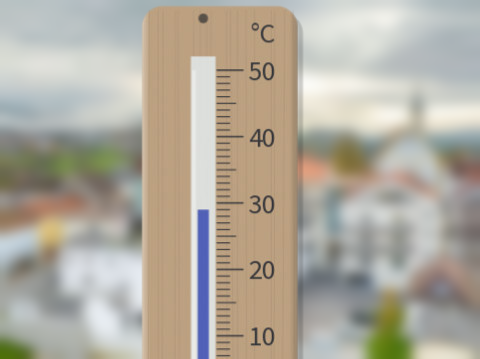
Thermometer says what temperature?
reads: 29 °C
